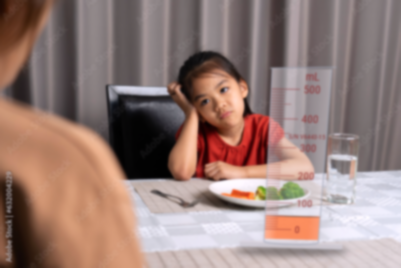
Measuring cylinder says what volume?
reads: 50 mL
